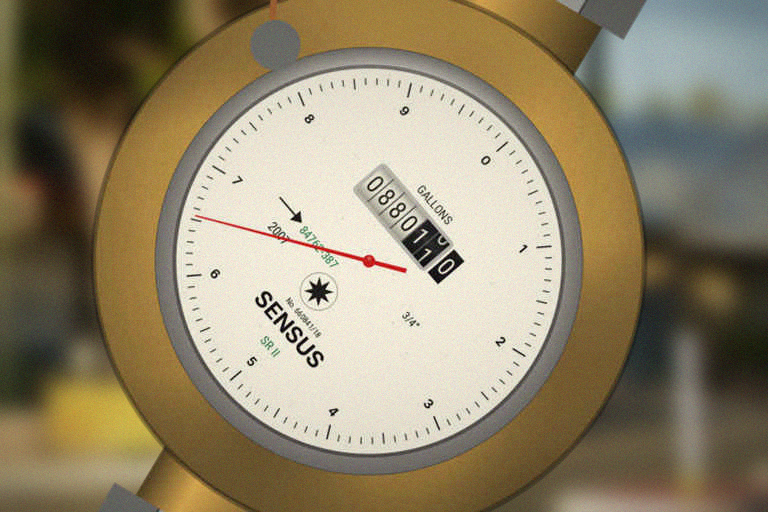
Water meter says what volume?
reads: 880106.5 gal
